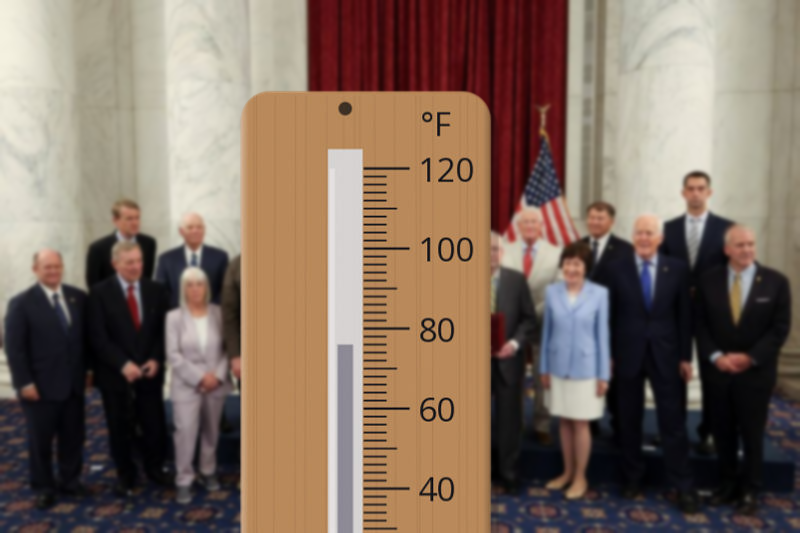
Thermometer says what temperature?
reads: 76 °F
